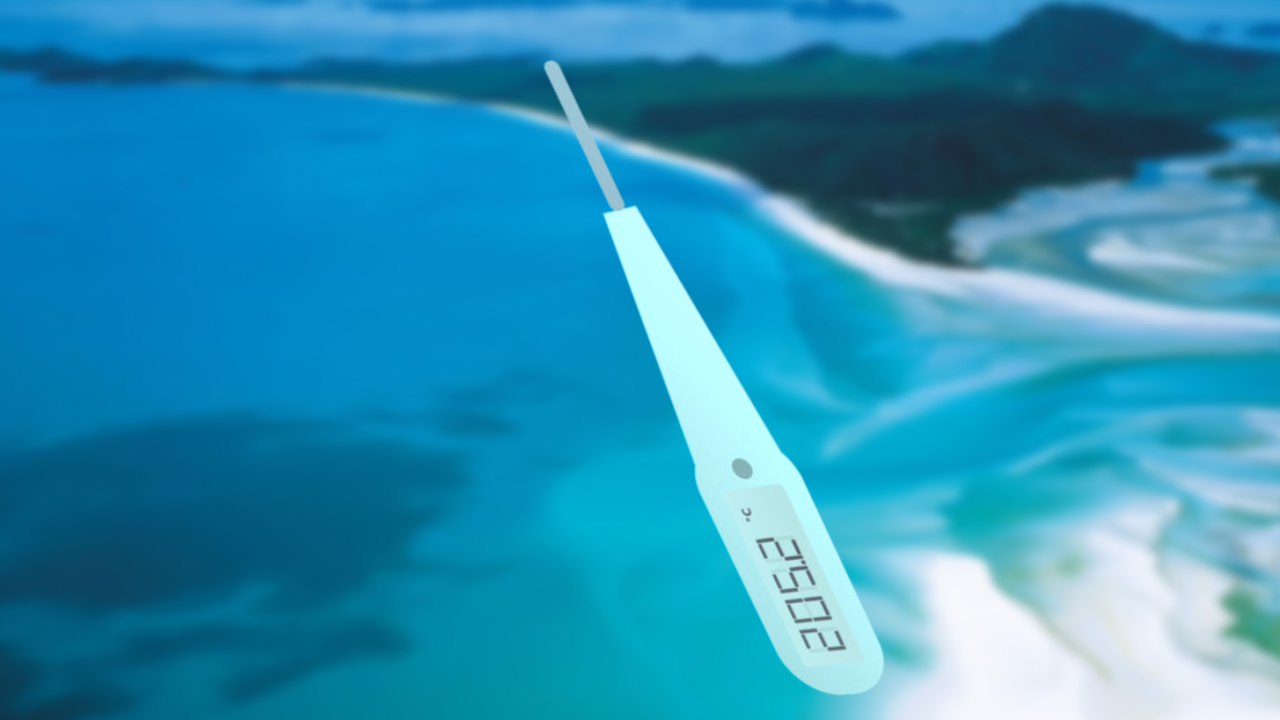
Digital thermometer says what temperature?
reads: 205.2 °C
